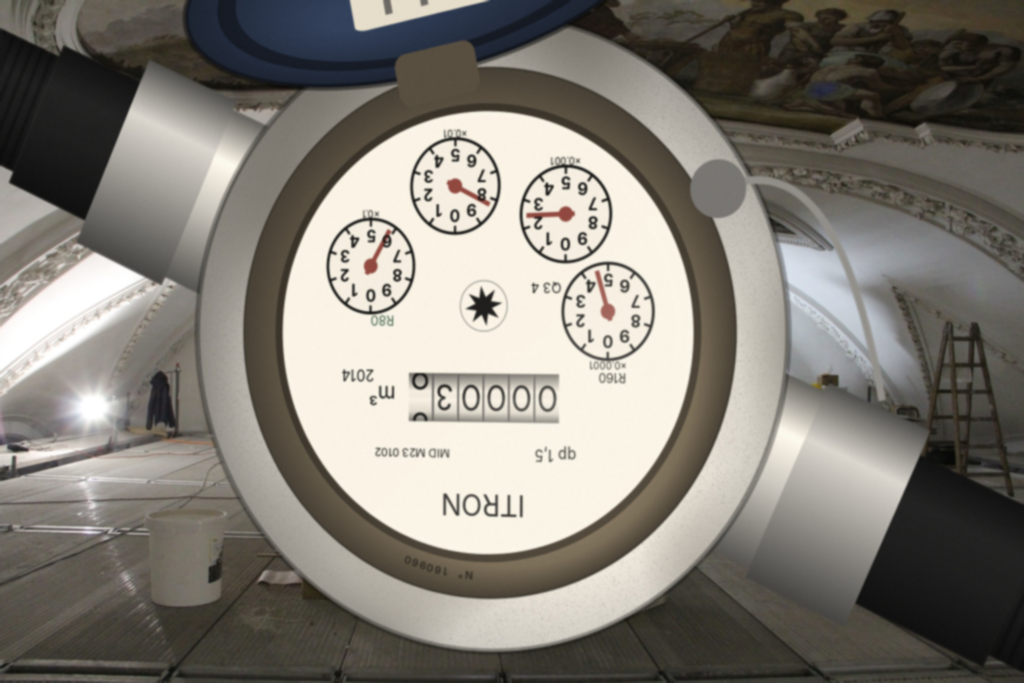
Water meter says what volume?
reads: 38.5824 m³
